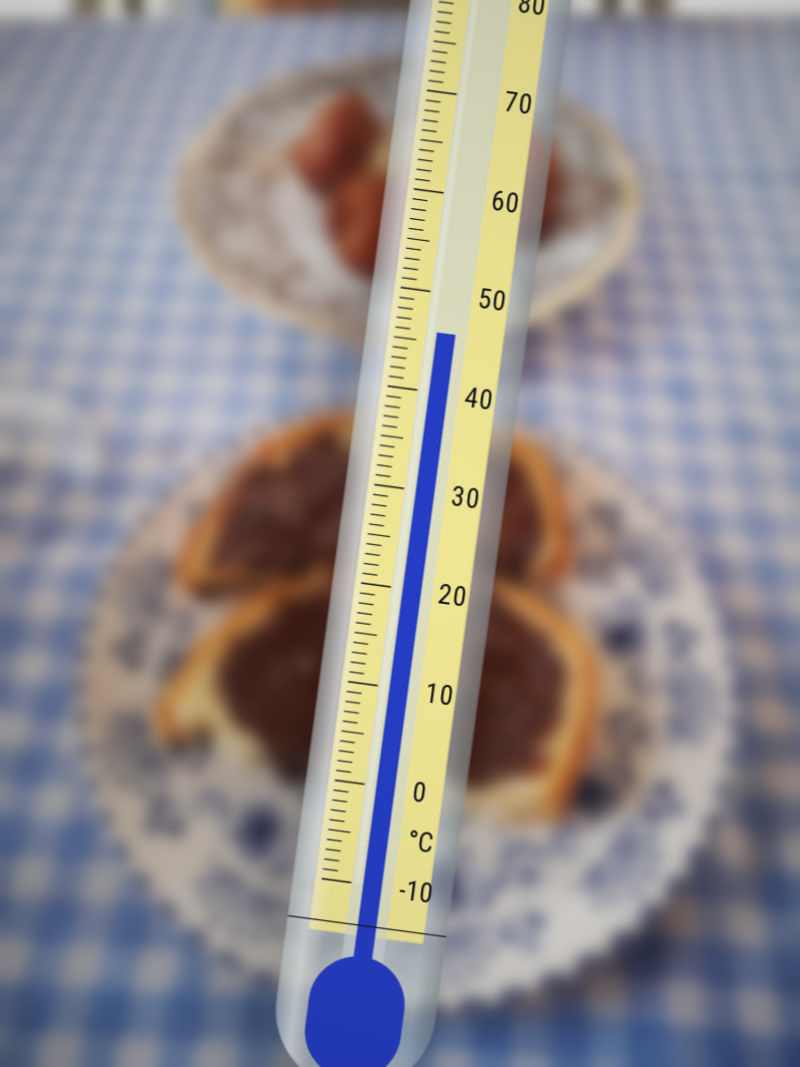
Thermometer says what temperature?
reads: 46 °C
